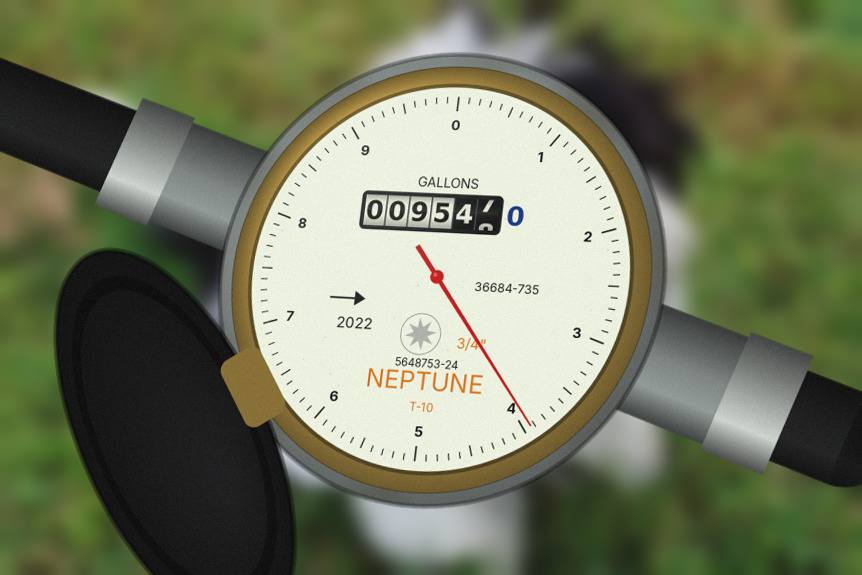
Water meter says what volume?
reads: 95473.9 gal
